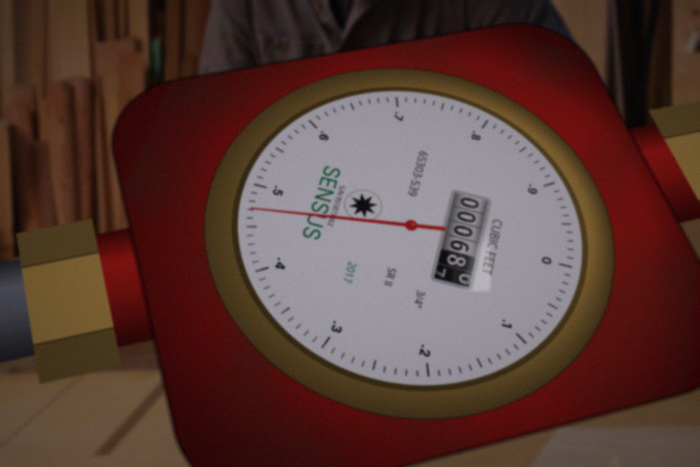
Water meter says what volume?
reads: 686.47 ft³
